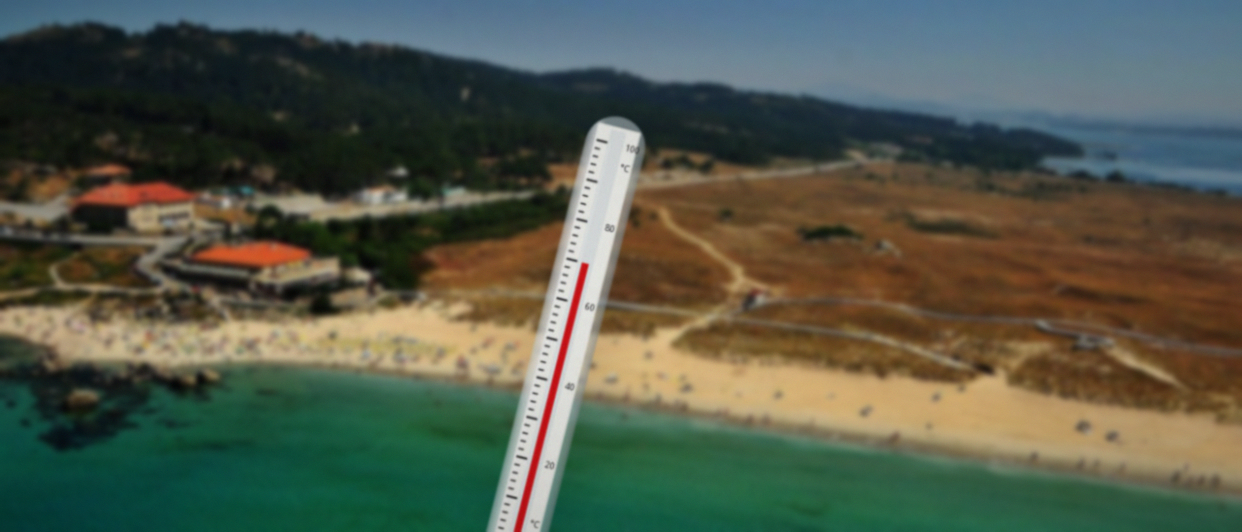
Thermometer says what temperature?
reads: 70 °C
